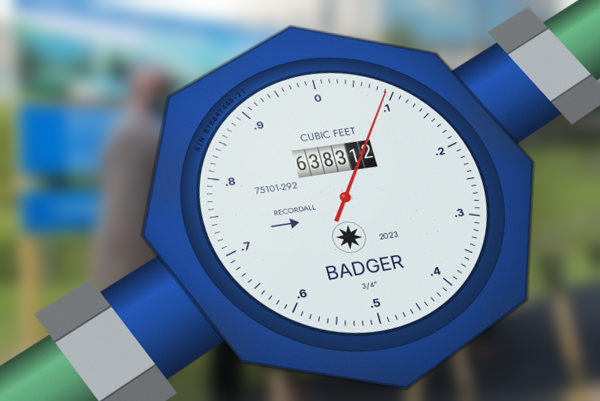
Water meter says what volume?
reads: 638312.09 ft³
